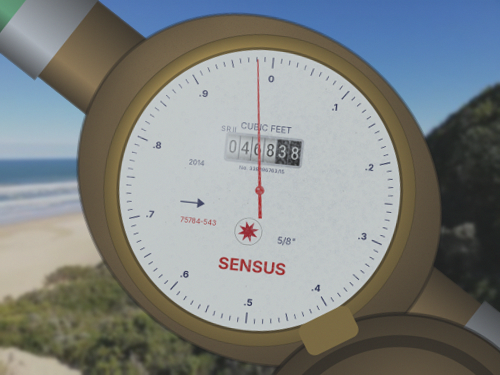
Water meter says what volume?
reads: 46837.98 ft³
